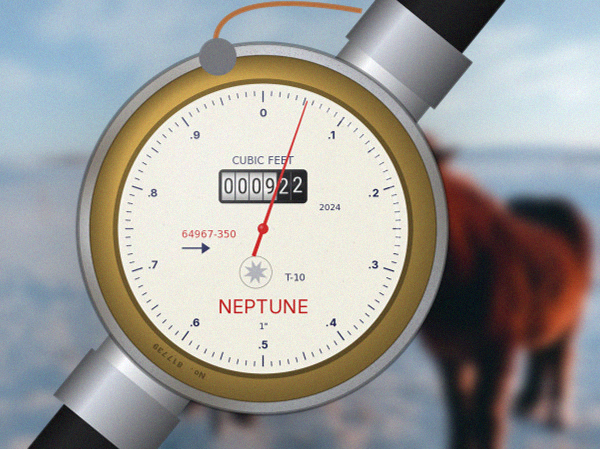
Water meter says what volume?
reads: 922.05 ft³
